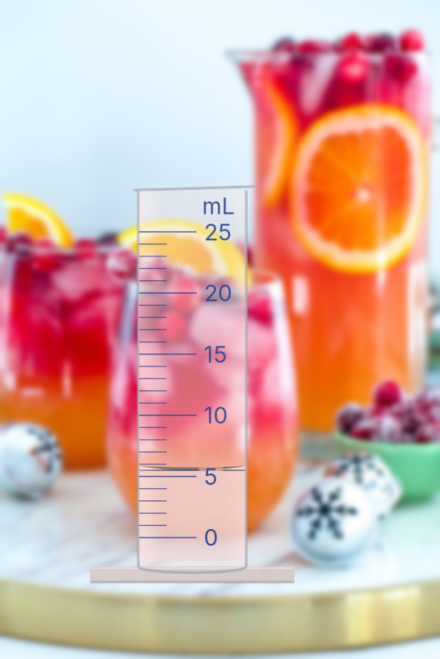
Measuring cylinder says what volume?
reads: 5.5 mL
